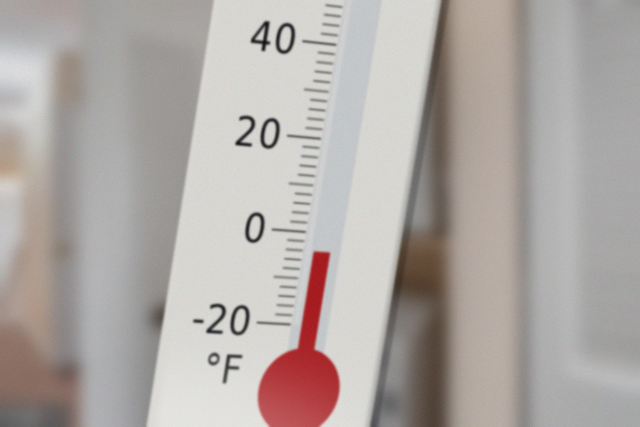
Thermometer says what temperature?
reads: -4 °F
